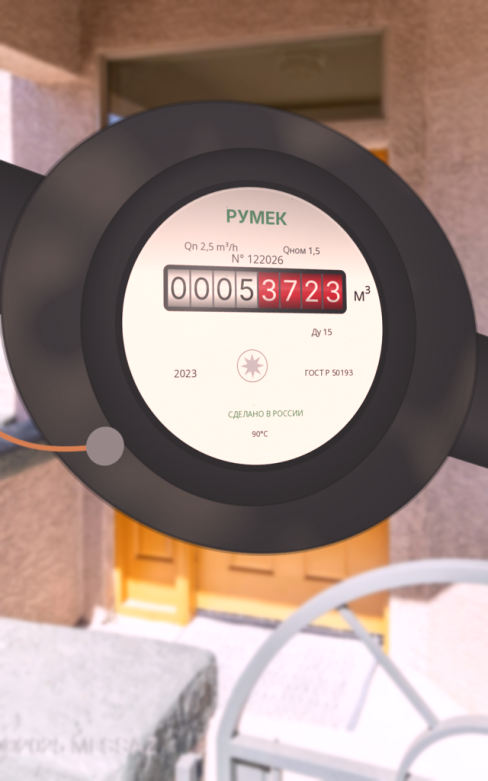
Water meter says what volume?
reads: 5.3723 m³
